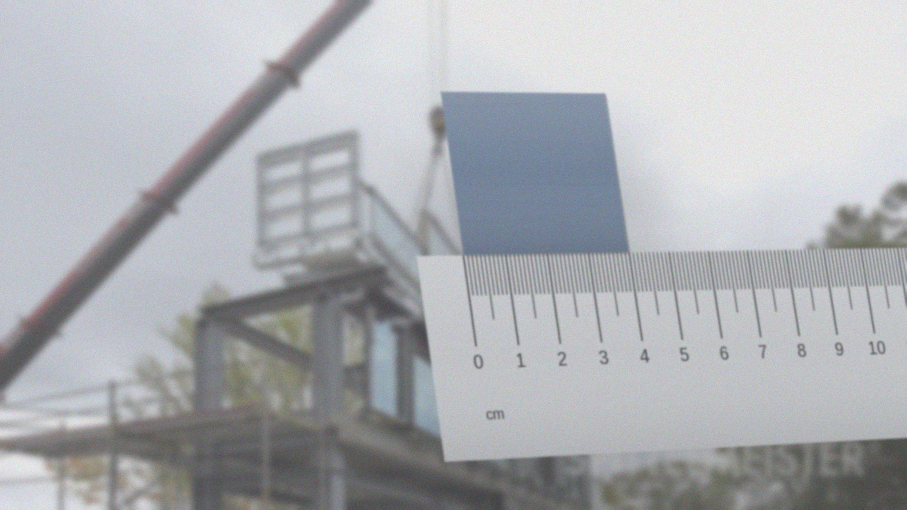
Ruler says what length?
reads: 4 cm
